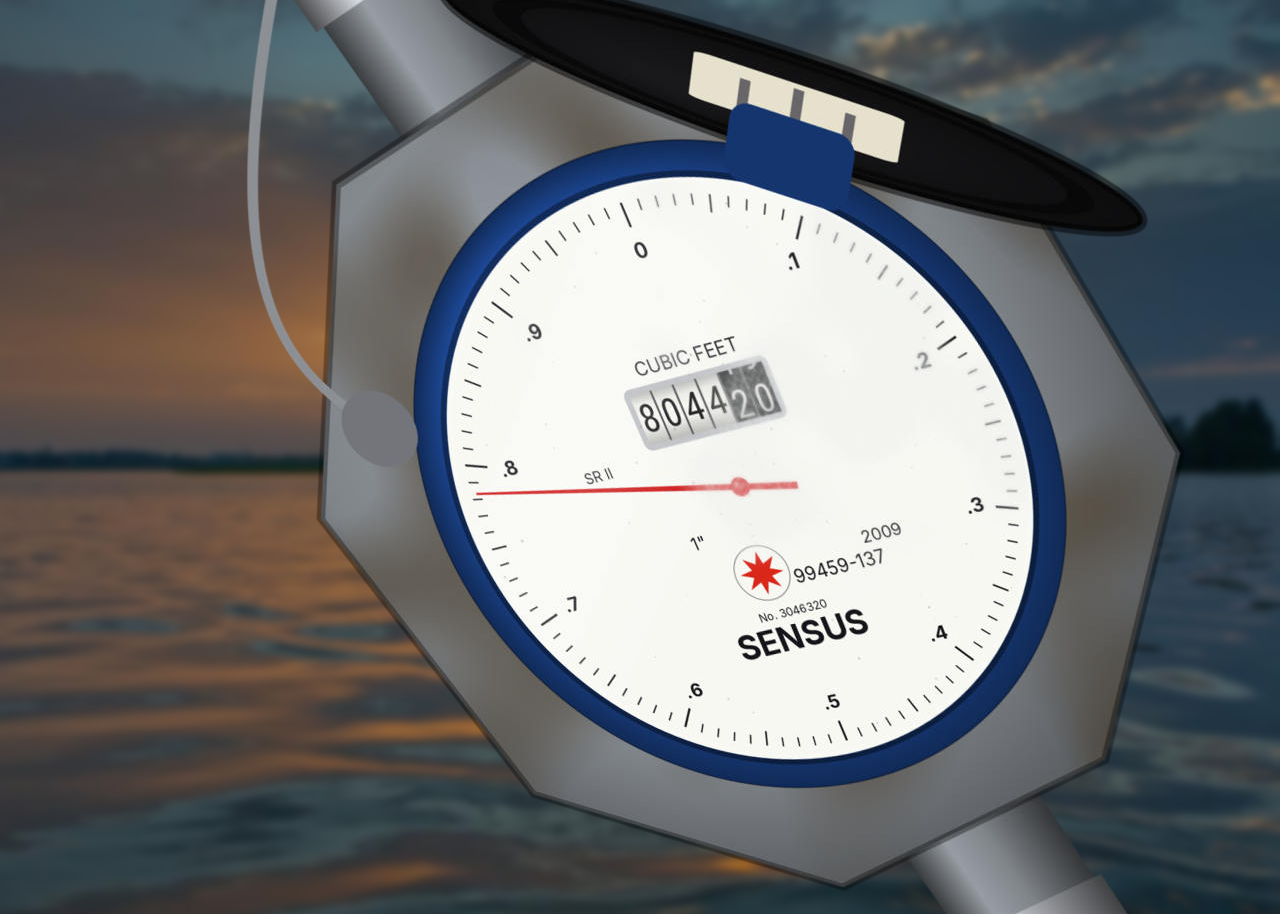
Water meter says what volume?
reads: 804419.78 ft³
